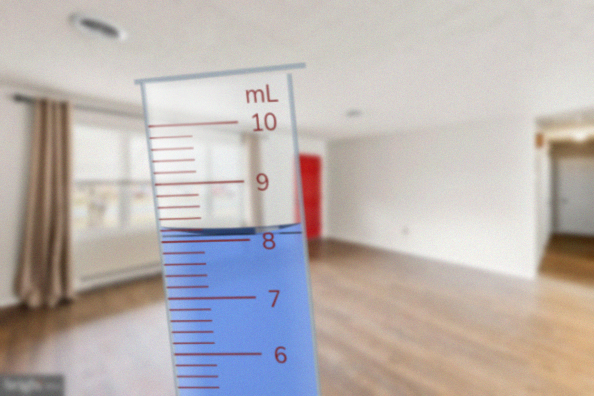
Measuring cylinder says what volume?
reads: 8.1 mL
